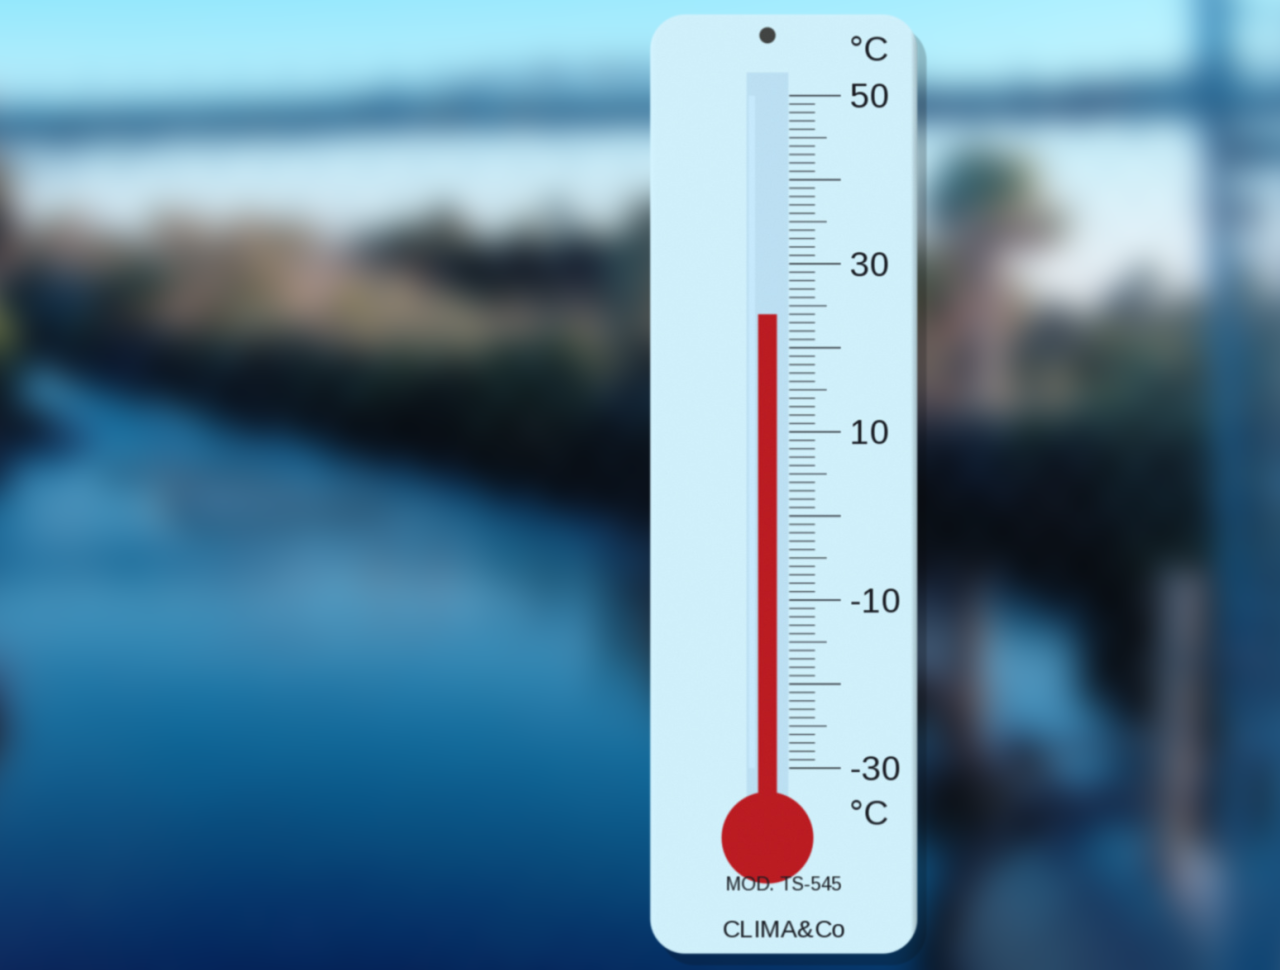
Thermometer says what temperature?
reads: 24 °C
